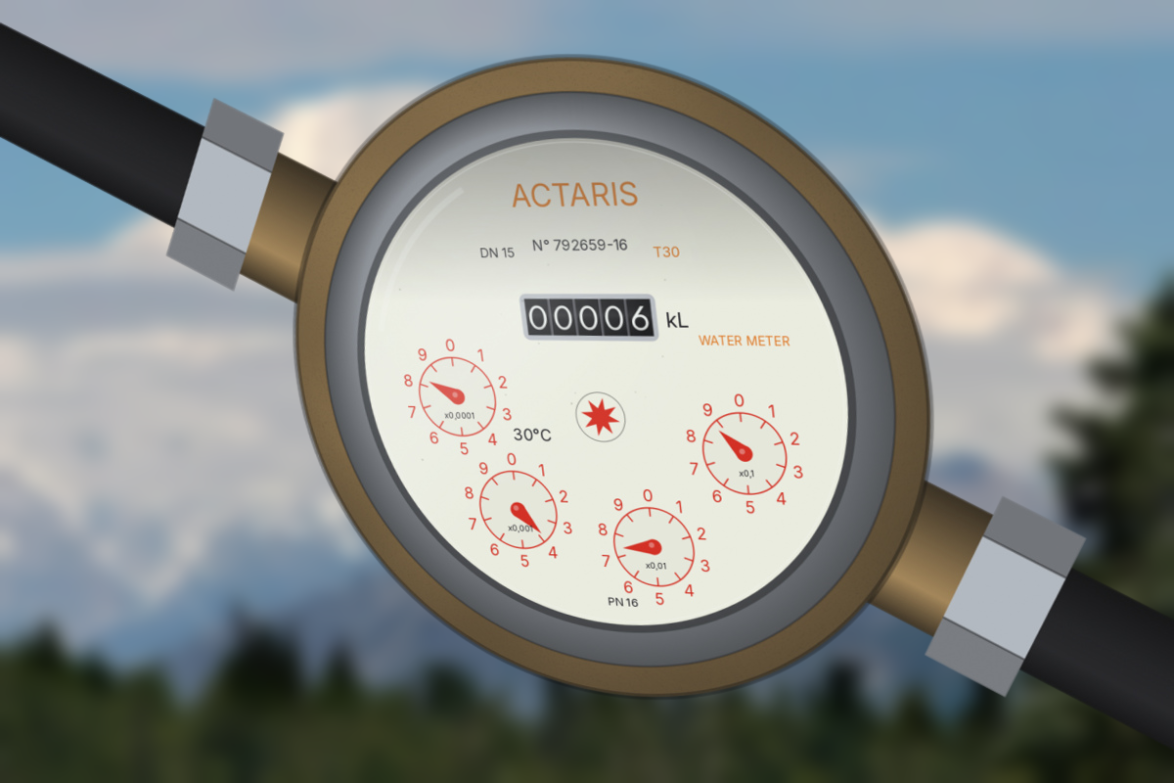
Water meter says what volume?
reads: 6.8738 kL
